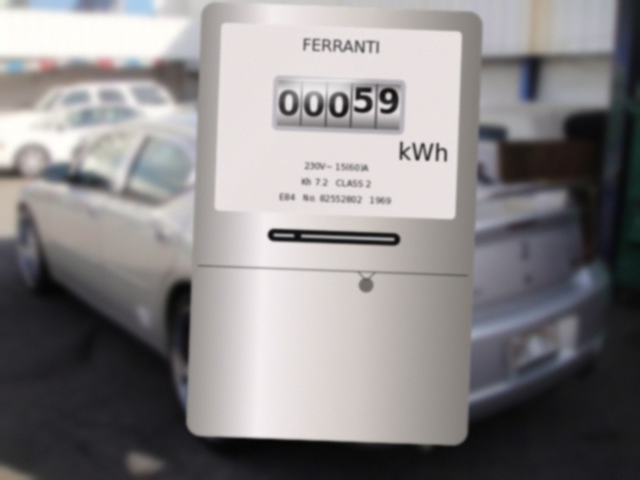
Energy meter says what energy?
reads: 59 kWh
